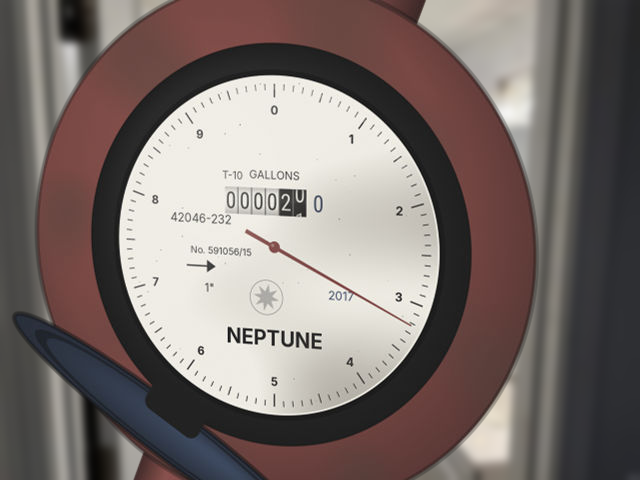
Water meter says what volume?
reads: 203.2 gal
